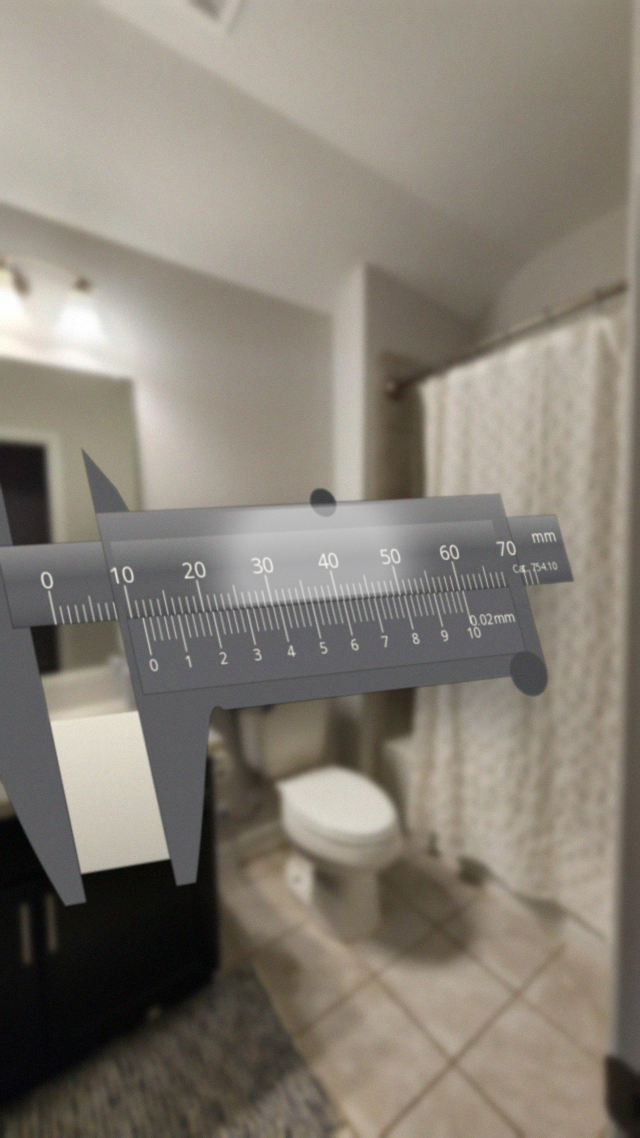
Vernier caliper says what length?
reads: 11.5 mm
